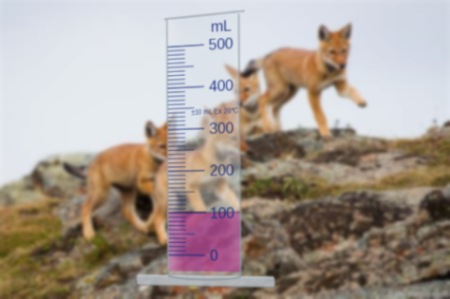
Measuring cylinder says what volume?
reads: 100 mL
